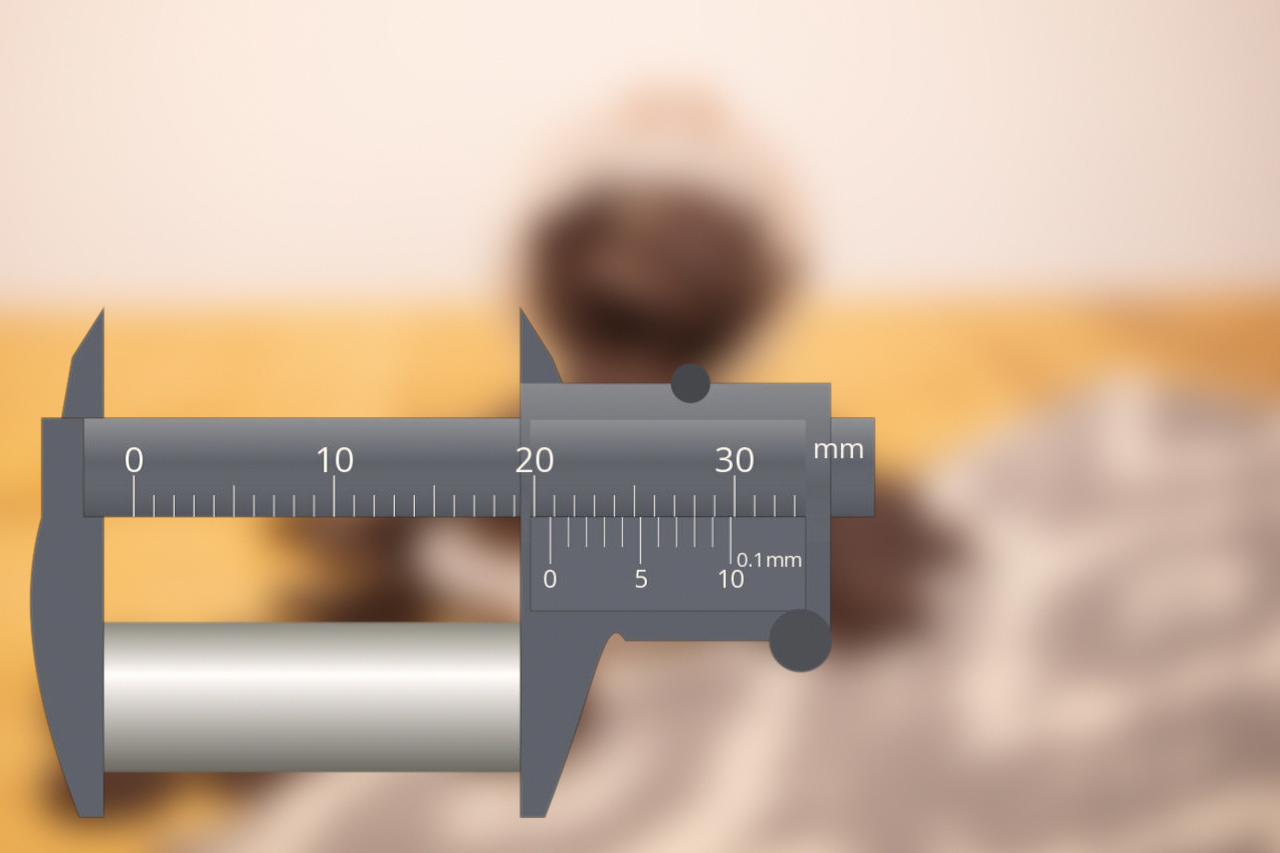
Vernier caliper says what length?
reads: 20.8 mm
